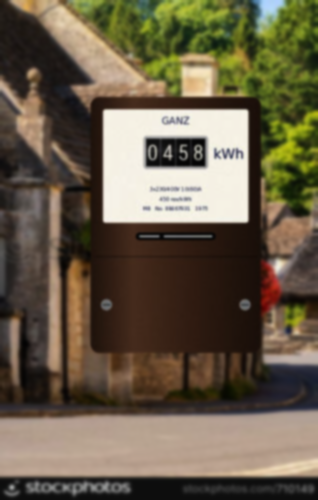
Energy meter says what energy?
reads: 458 kWh
